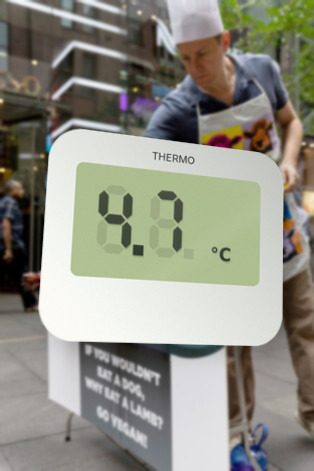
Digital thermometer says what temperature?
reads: 4.7 °C
